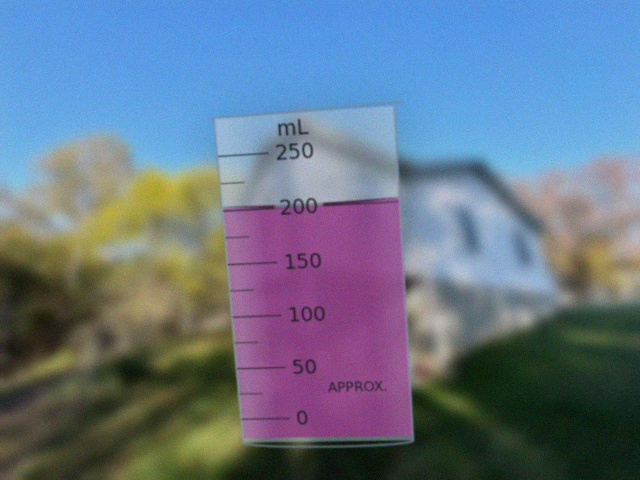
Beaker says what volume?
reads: 200 mL
